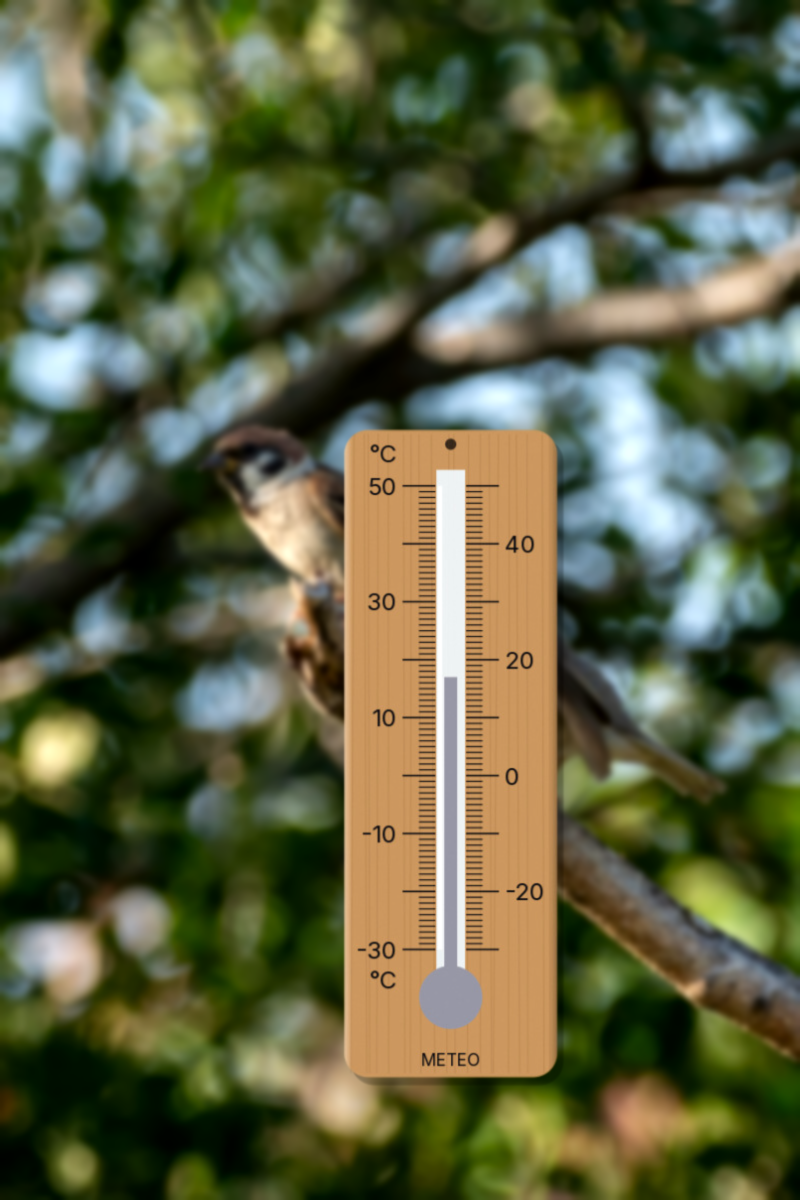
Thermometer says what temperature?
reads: 17 °C
